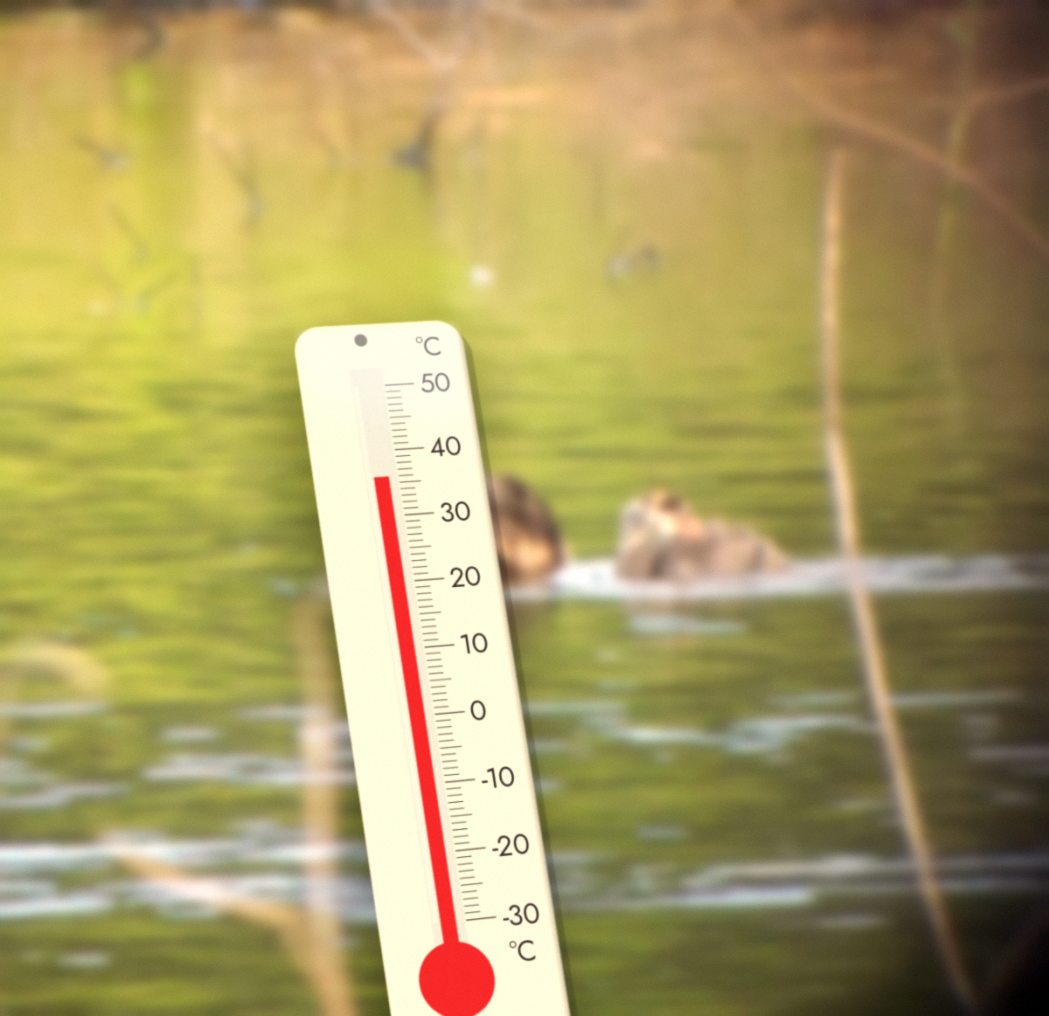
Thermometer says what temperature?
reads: 36 °C
